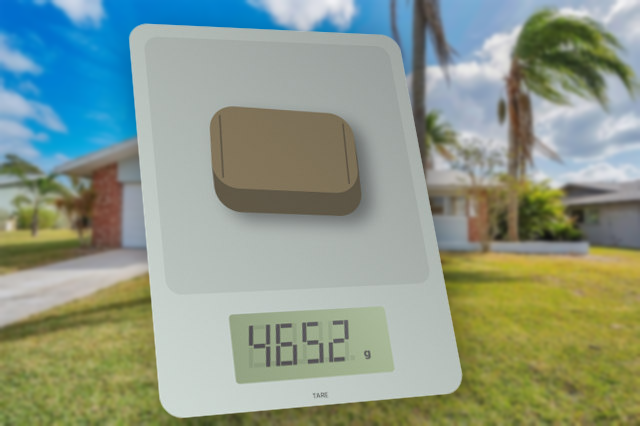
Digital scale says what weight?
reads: 4652 g
